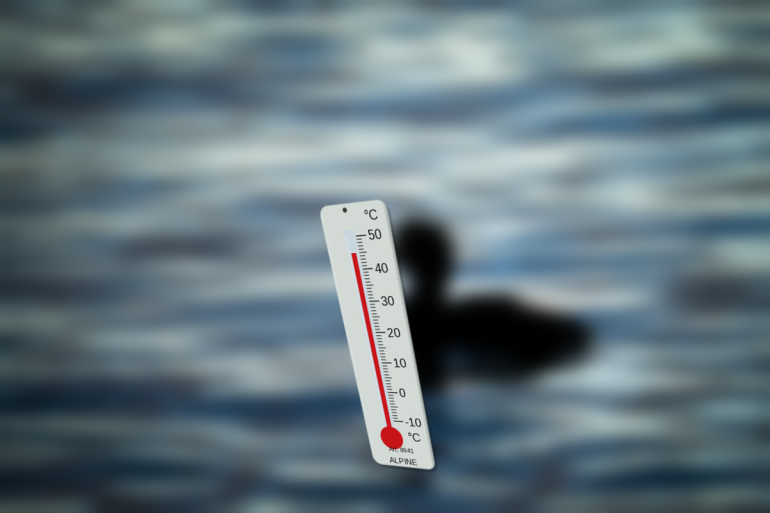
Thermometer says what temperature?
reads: 45 °C
